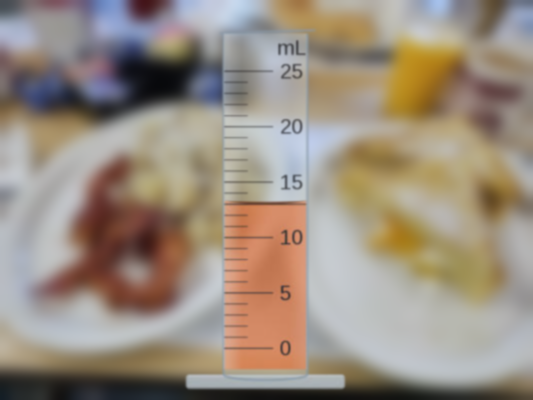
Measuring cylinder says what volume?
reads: 13 mL
